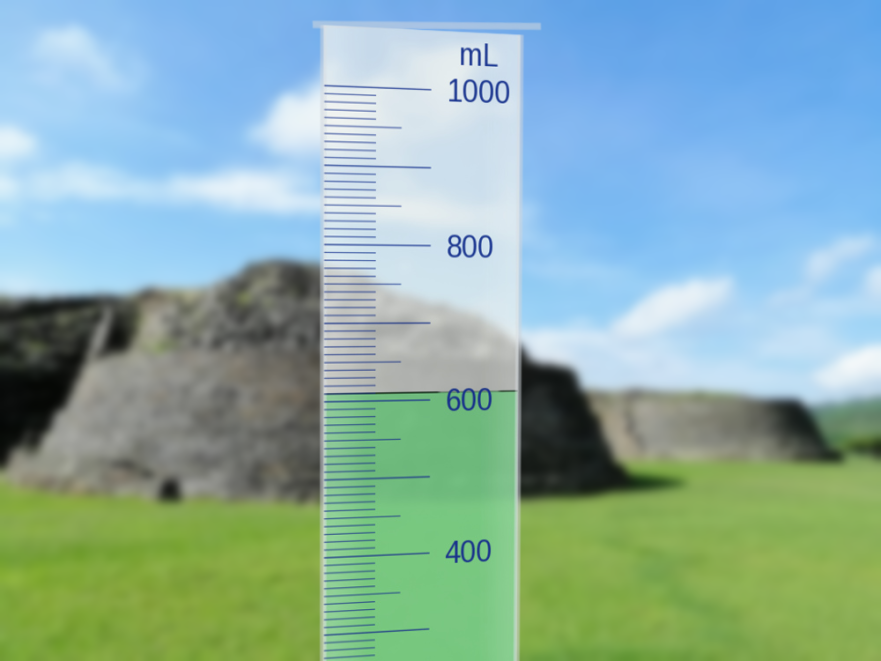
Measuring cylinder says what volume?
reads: 610 mL
